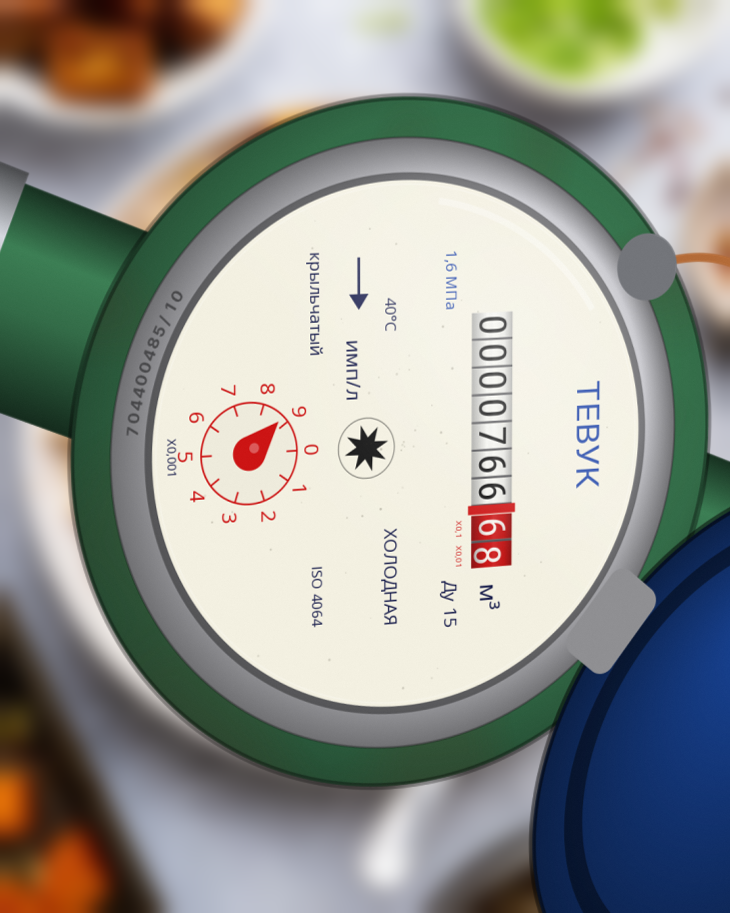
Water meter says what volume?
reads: 766.678 m³
